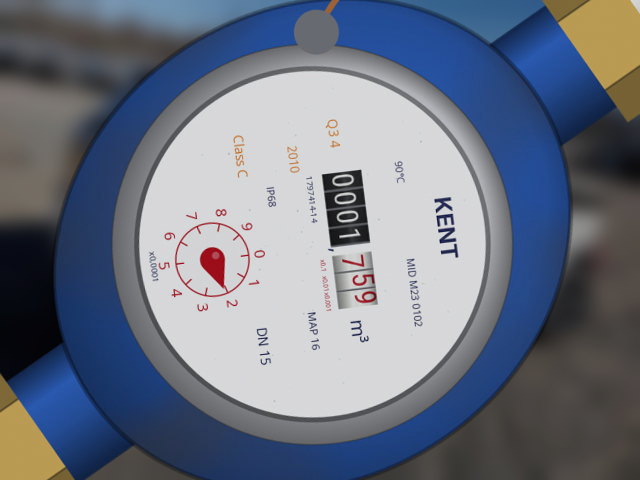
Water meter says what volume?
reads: 1.7592 m³
